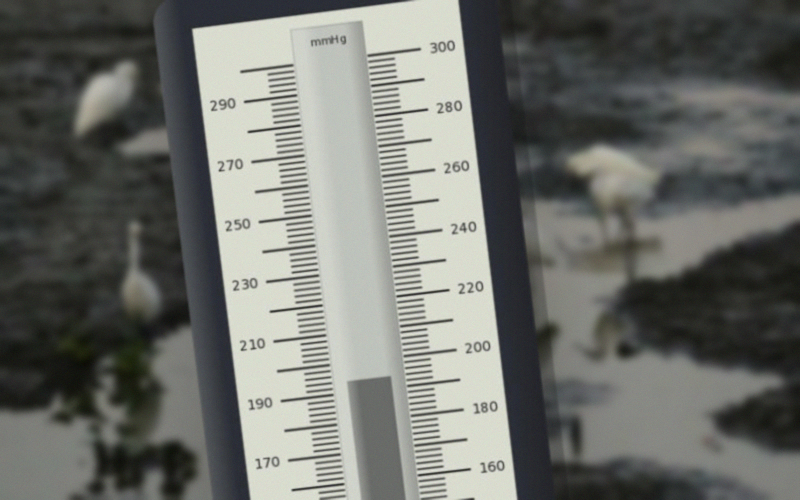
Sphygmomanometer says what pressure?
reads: 194 mmHg
